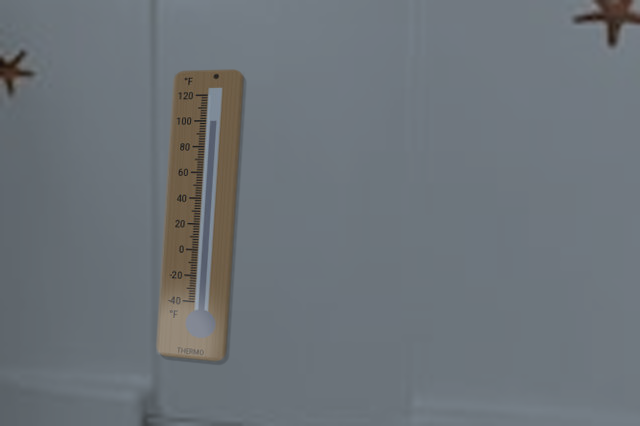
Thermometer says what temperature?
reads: 100 °F
